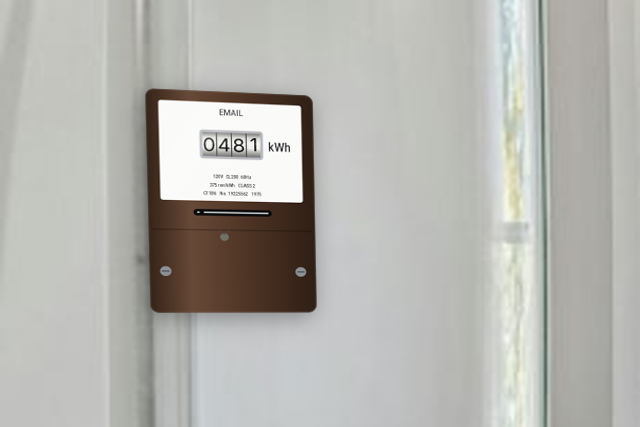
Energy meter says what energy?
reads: 481 kWh
